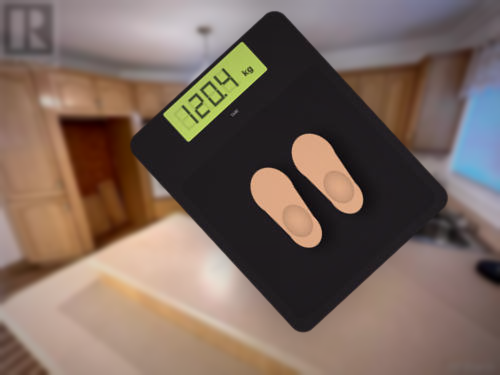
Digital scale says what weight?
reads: 120.4 kg
